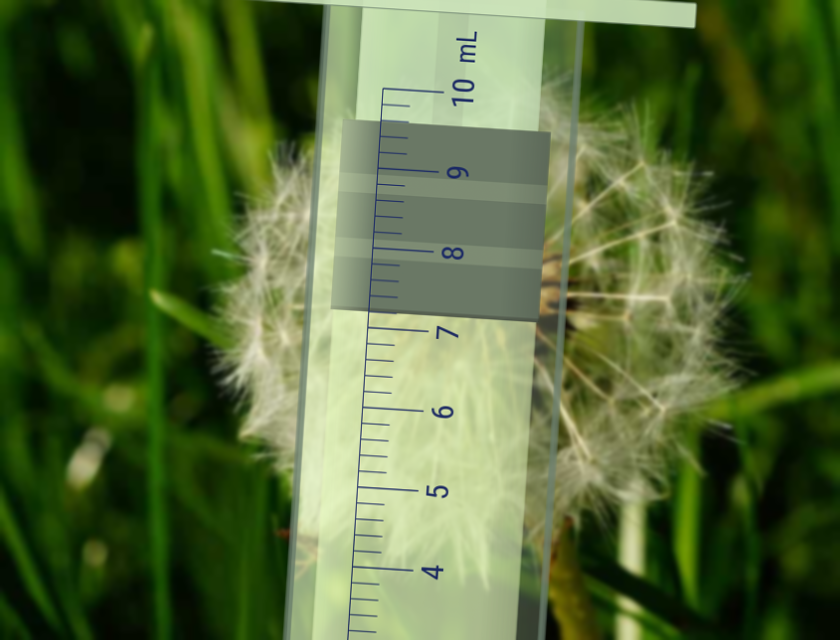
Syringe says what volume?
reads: 7.2 mL
